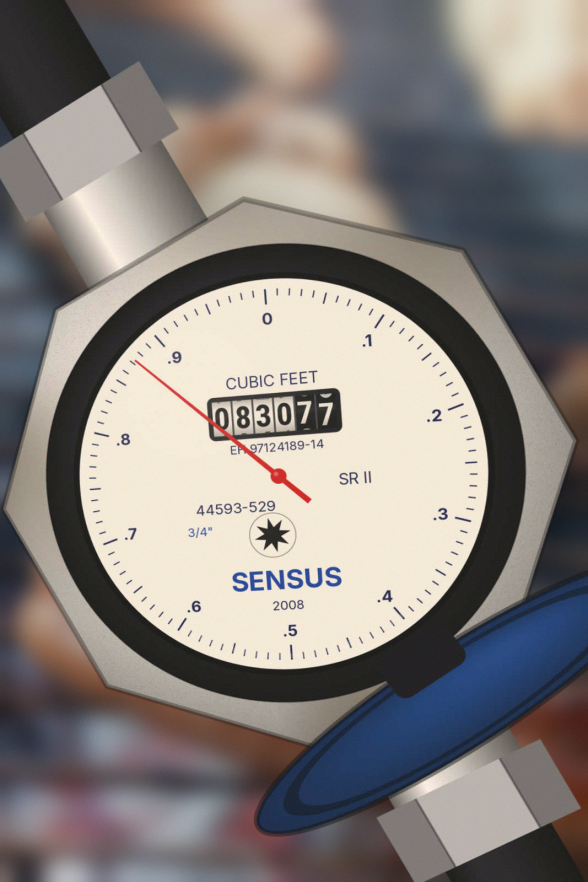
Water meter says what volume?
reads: 83076.87 ft³
